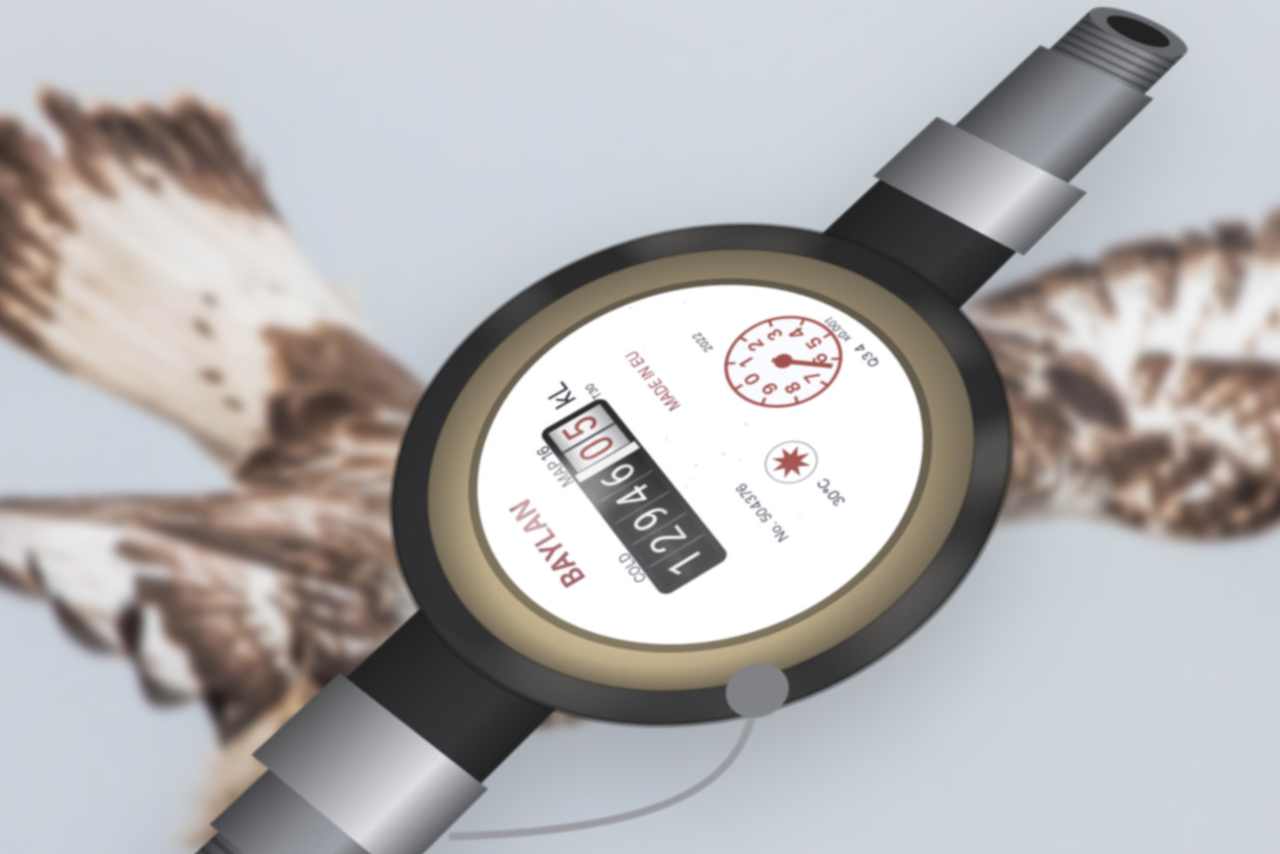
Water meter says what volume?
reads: 12946.056 kL
